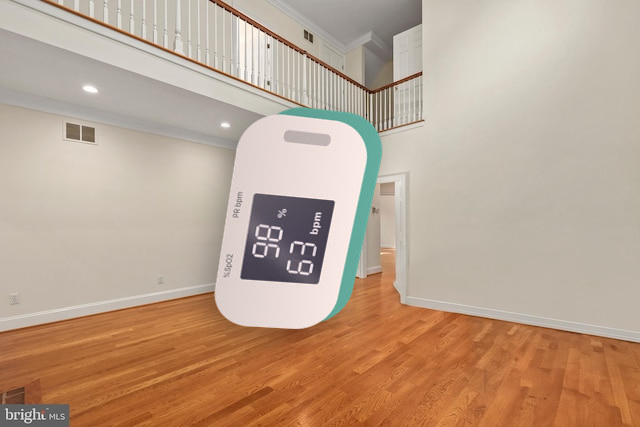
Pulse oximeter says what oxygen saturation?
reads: 98 %
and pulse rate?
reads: 63 bpm
